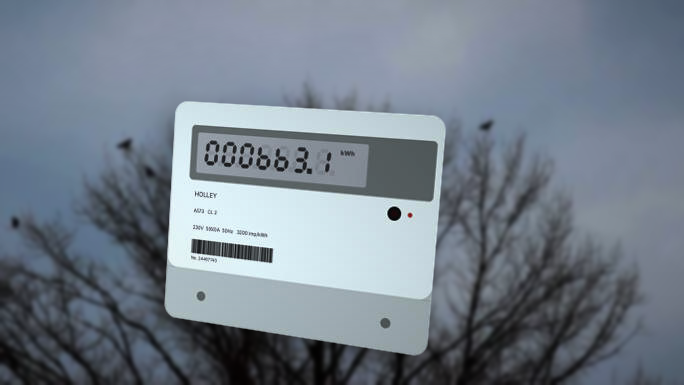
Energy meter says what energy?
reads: 663.1 kWh
